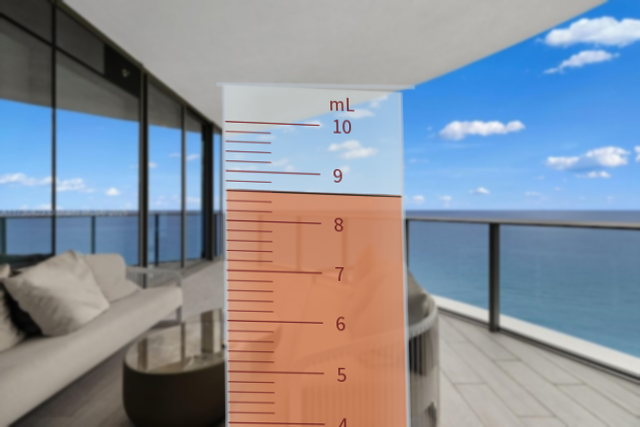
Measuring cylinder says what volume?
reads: 8.6 mL
